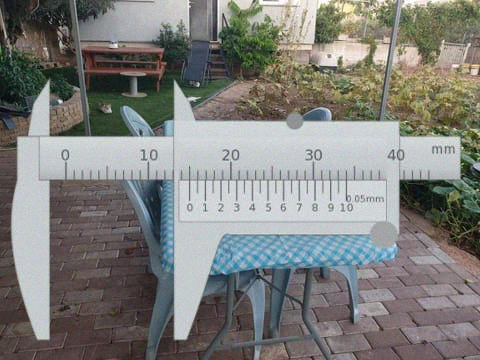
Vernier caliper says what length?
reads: 15.0 mm
